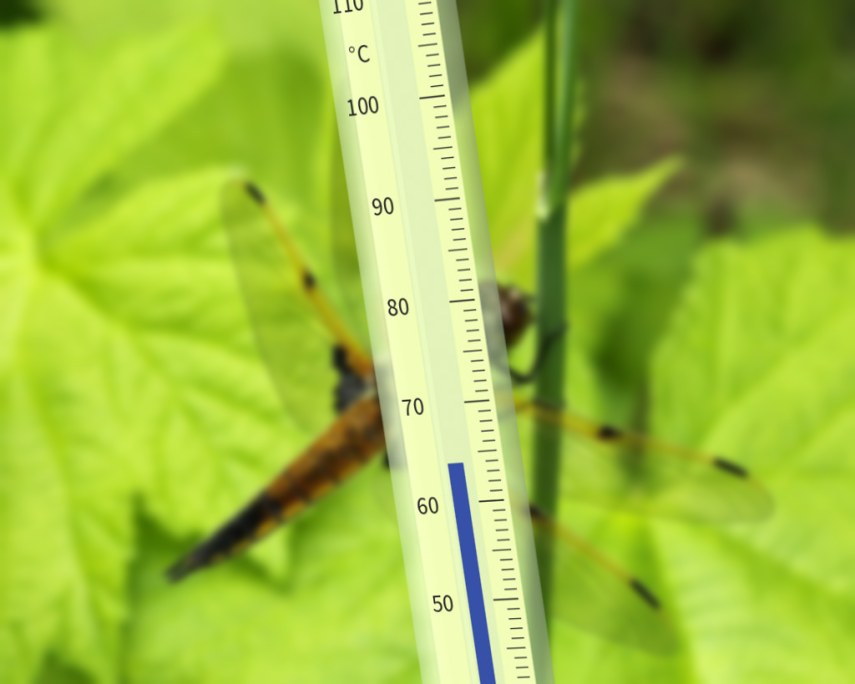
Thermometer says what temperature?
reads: 64 °C
